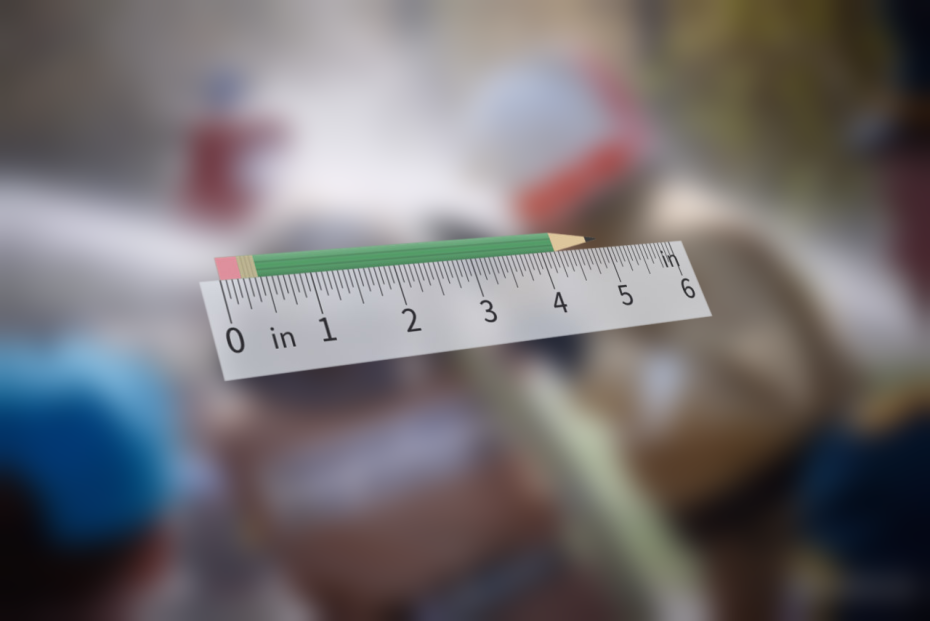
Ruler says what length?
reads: 4.875 in
